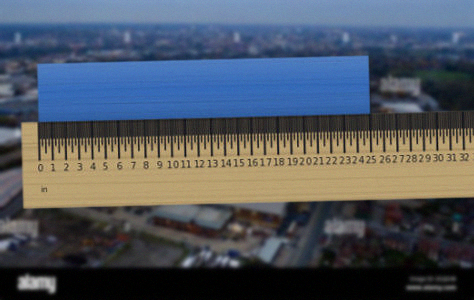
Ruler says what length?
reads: 25 in
